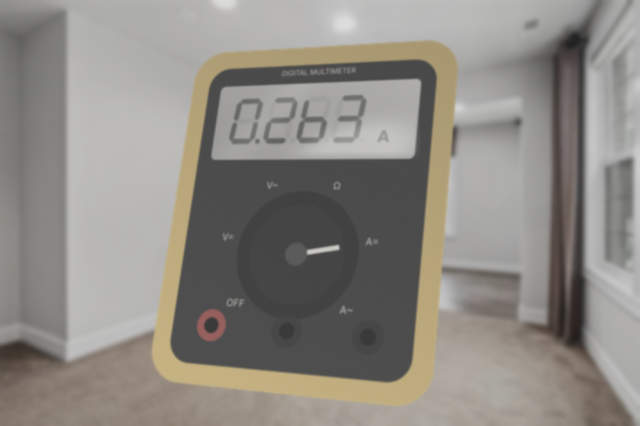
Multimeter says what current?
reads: 0.263 A
